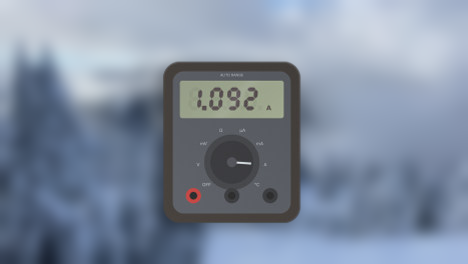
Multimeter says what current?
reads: 1.092 A
